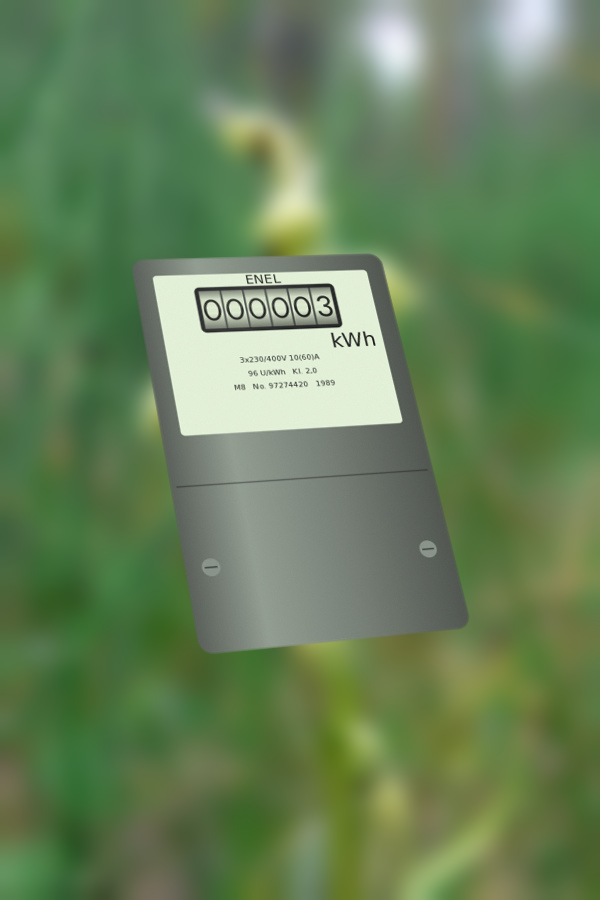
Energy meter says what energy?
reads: 3 kWh
